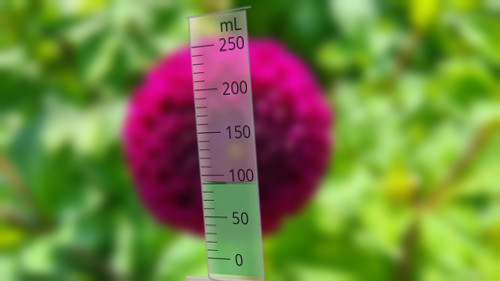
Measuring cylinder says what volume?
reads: 90 mL
